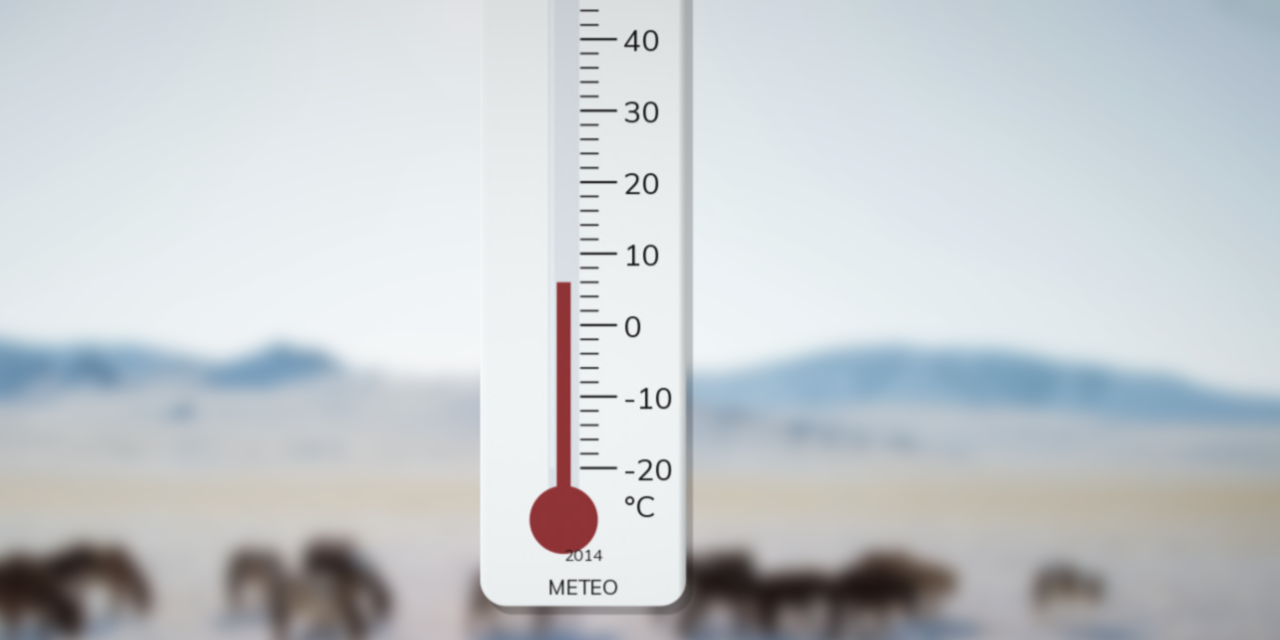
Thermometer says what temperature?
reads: 6 °C
